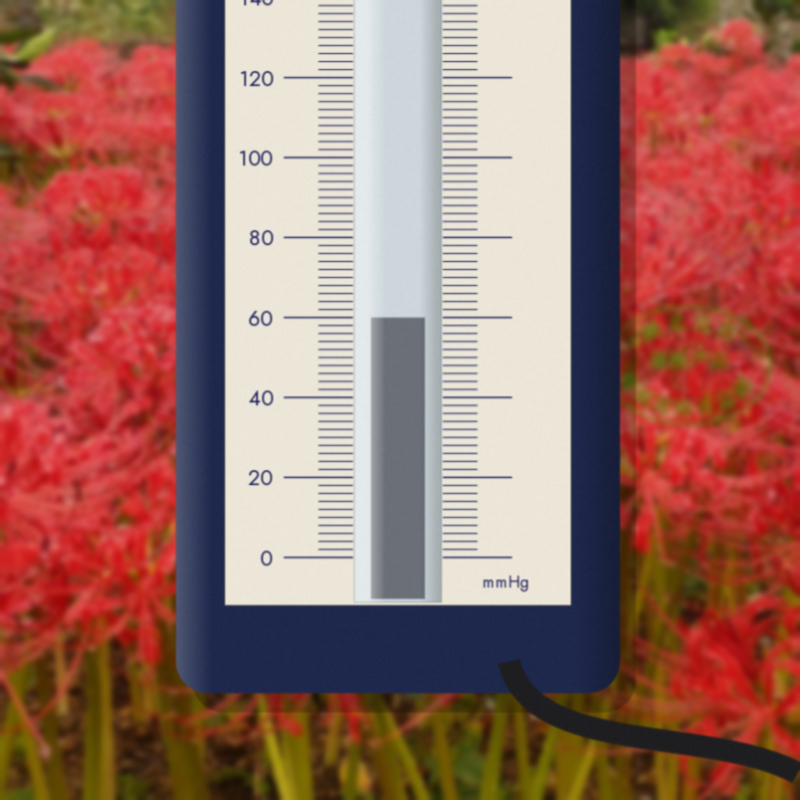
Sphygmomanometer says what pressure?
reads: 60 mmHg
